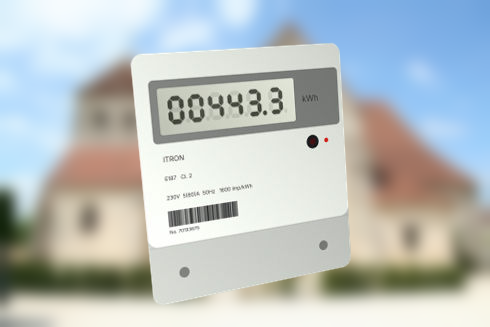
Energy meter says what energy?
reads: 443.3 kWh
